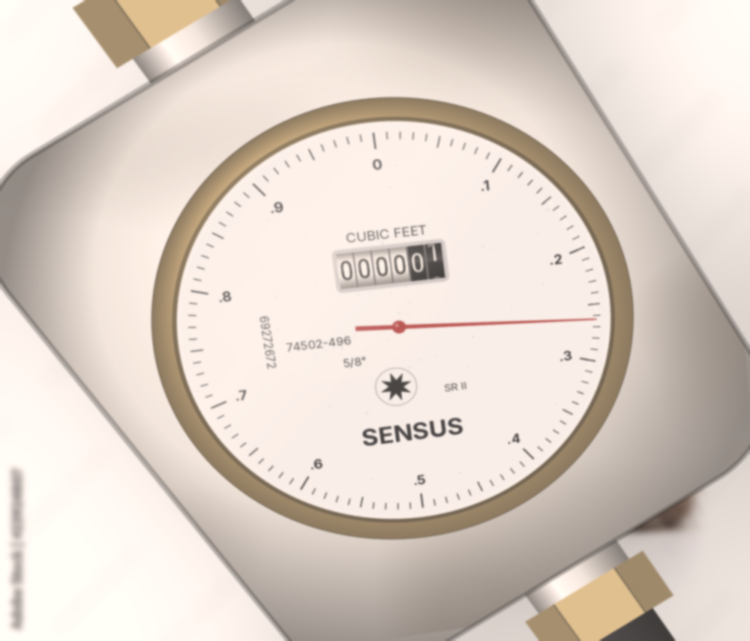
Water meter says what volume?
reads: 1.26 ft³
